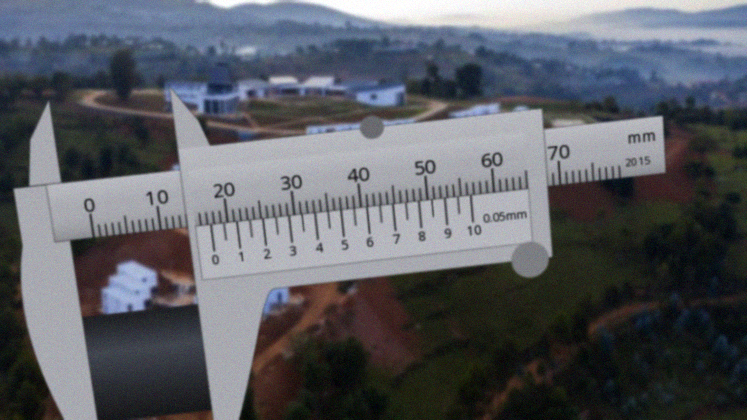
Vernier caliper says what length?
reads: 17.5 mm
